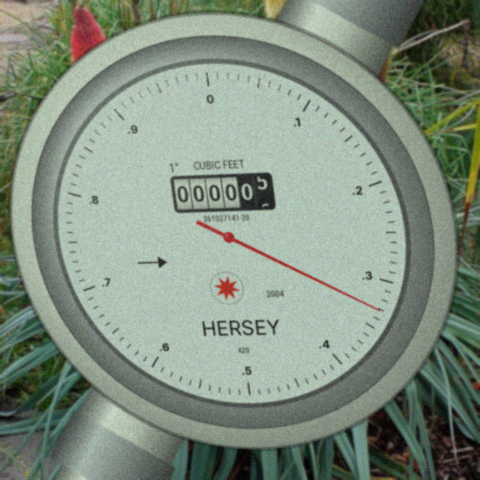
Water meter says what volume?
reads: 5.33 ft³
